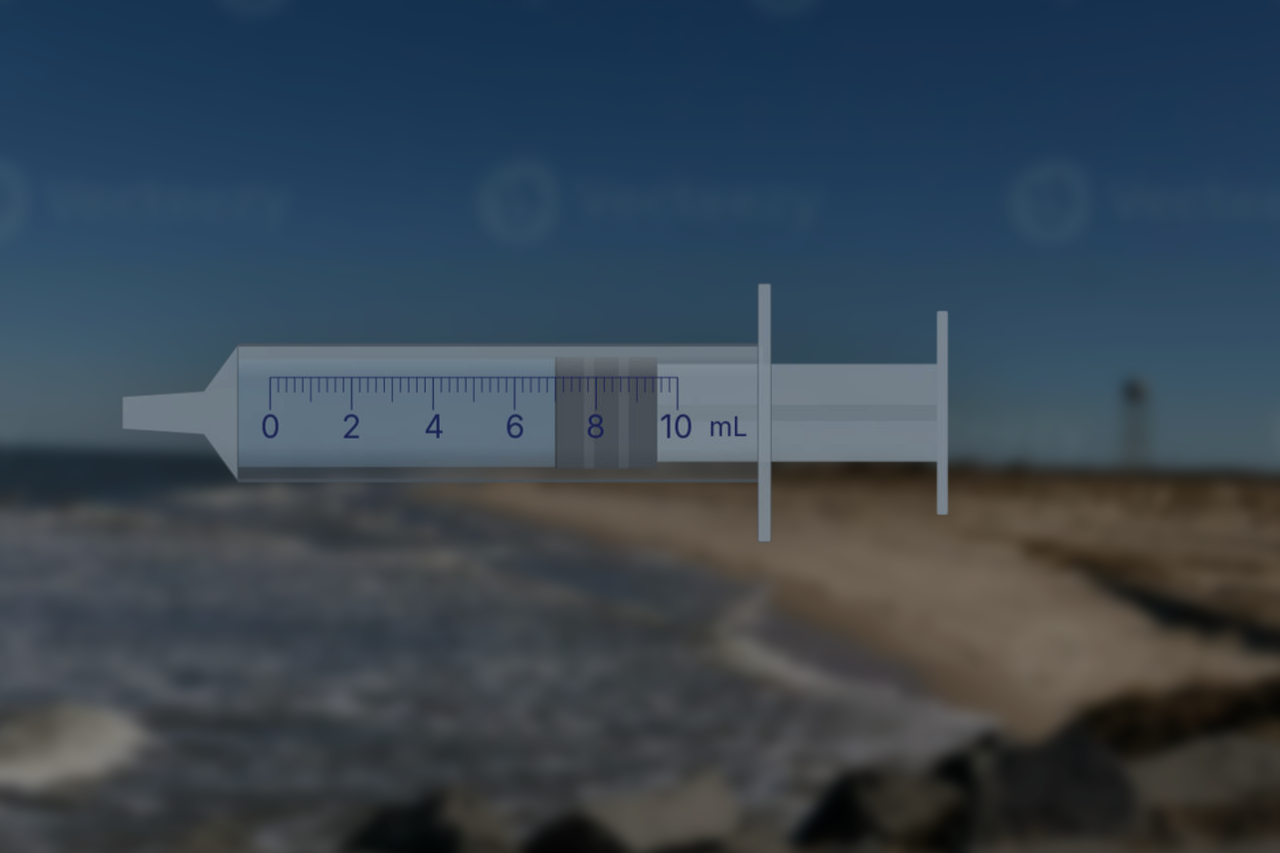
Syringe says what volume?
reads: 7 mL
